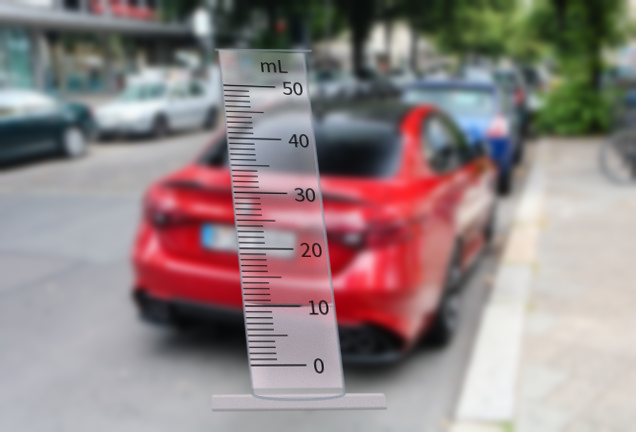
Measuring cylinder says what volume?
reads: 10 mL
